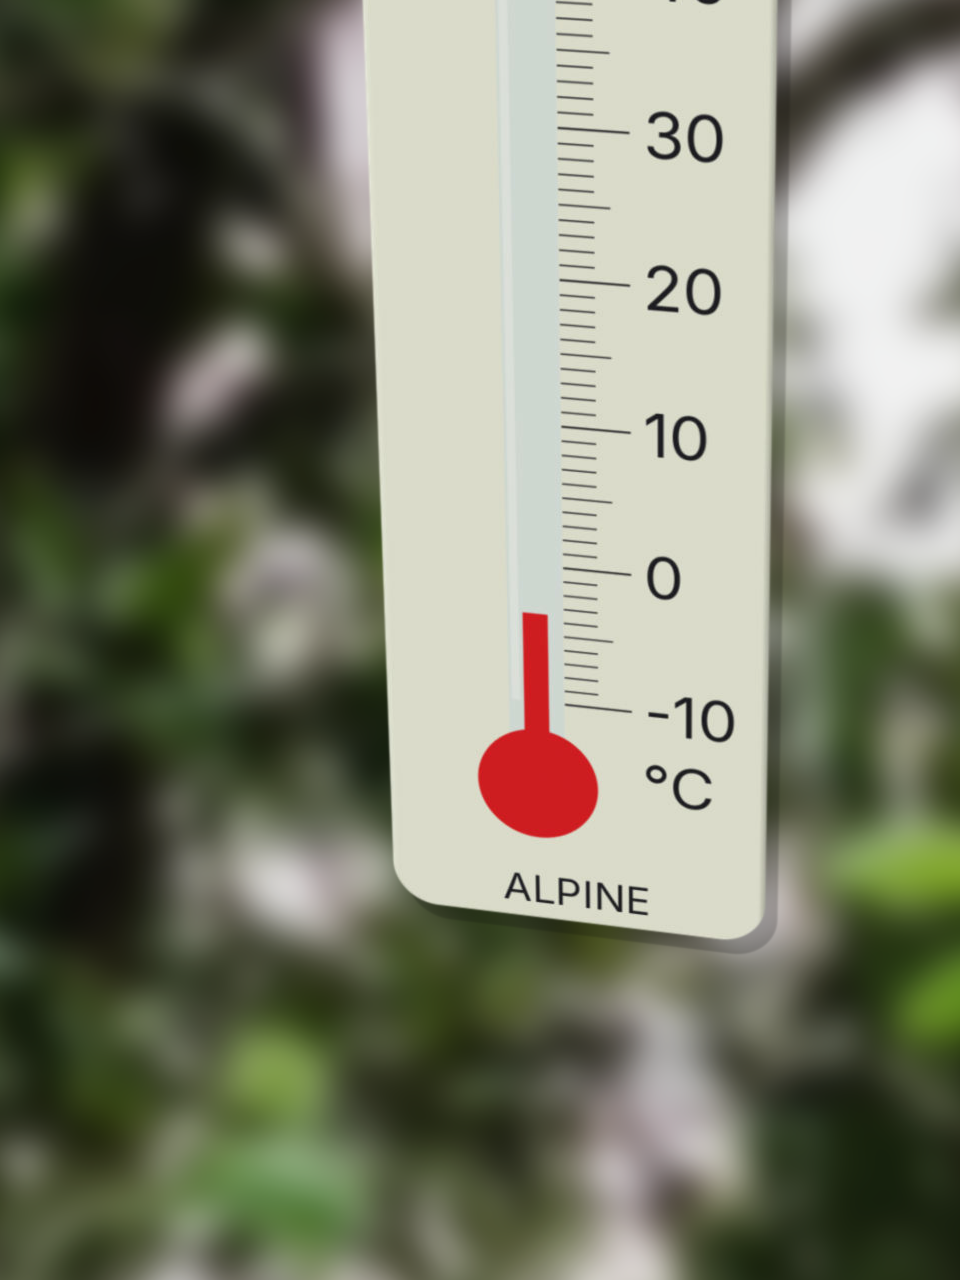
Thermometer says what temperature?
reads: -3.5 °C
